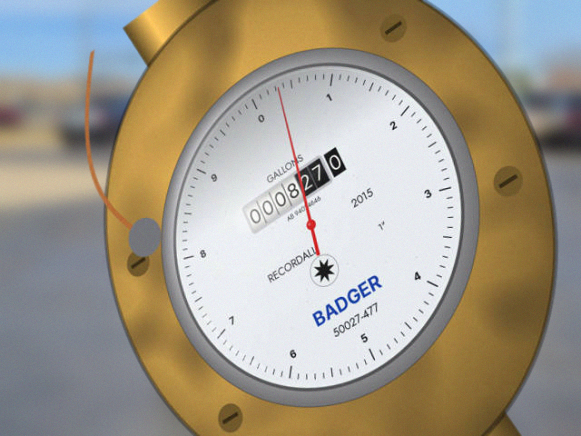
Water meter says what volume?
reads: 8270.3 gal
